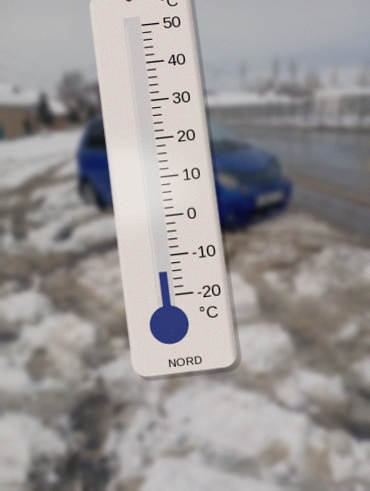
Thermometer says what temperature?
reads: -14 °C
